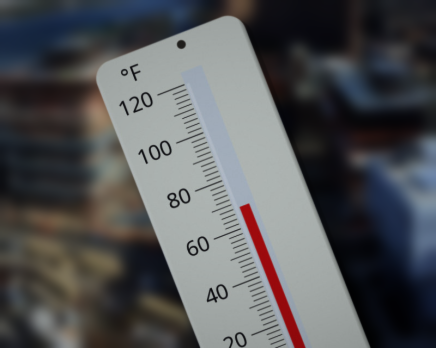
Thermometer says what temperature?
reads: 68 °F
